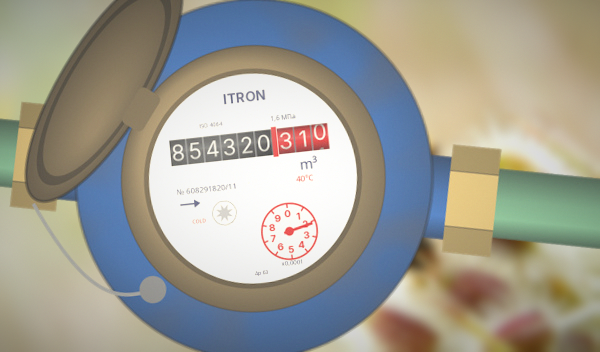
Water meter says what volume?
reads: 854320.3102 m³
